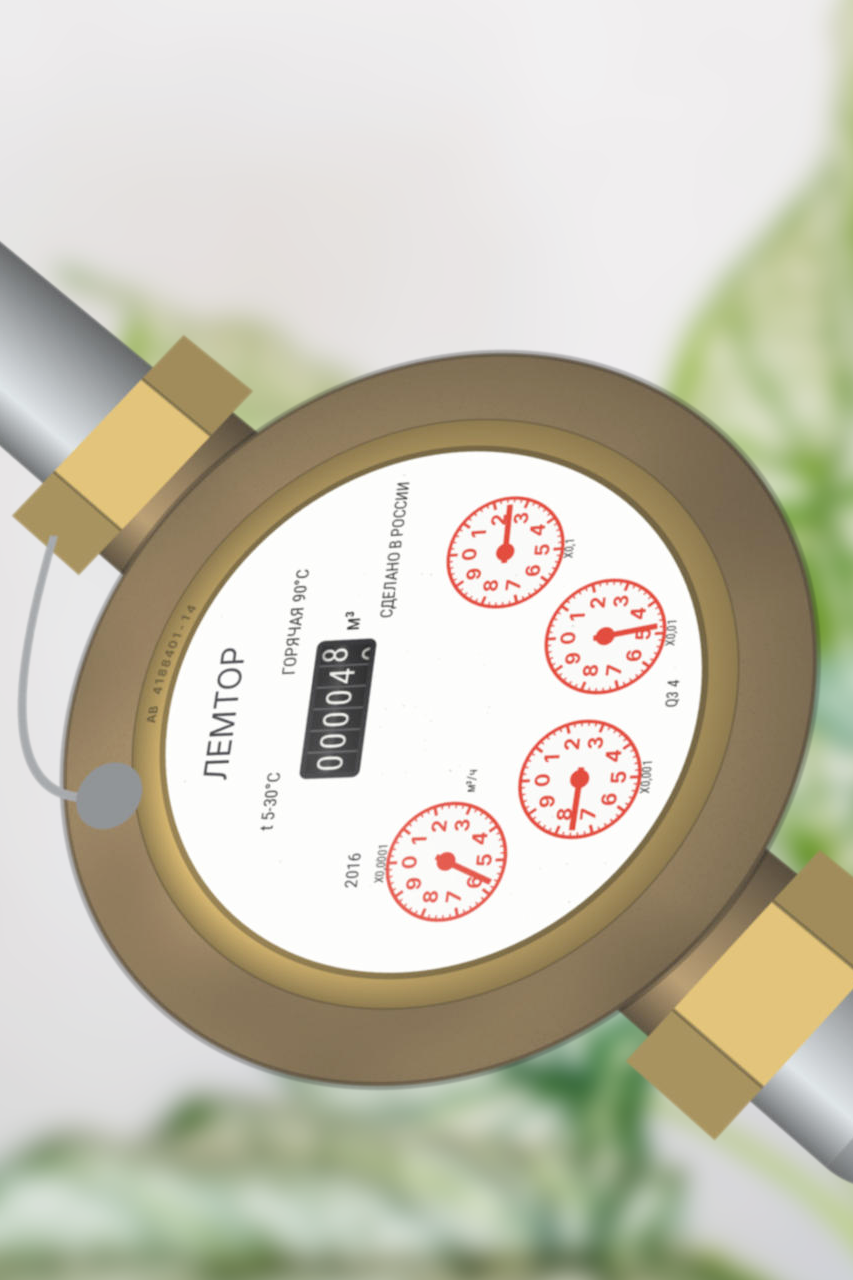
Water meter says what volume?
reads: 48.2475 m³
